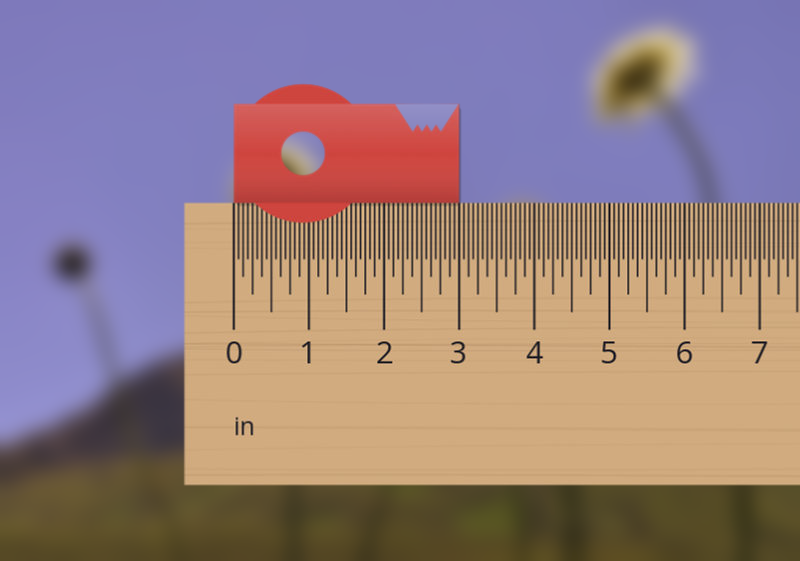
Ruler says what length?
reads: 3 in
